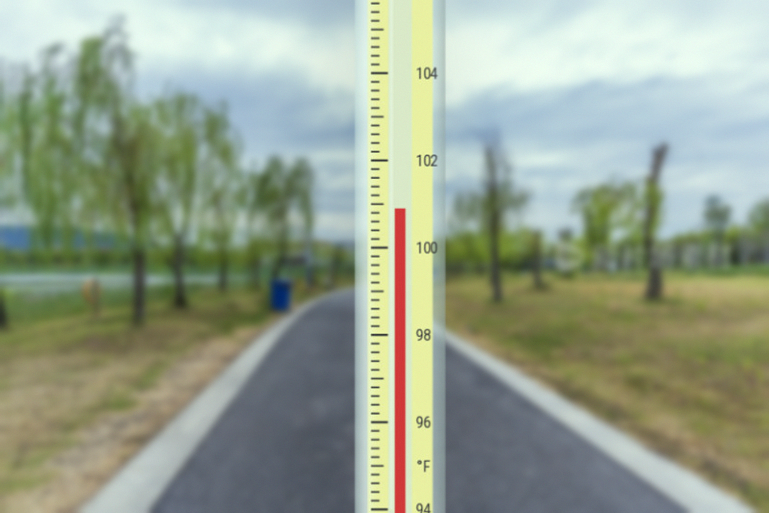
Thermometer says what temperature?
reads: 100.9 °F
